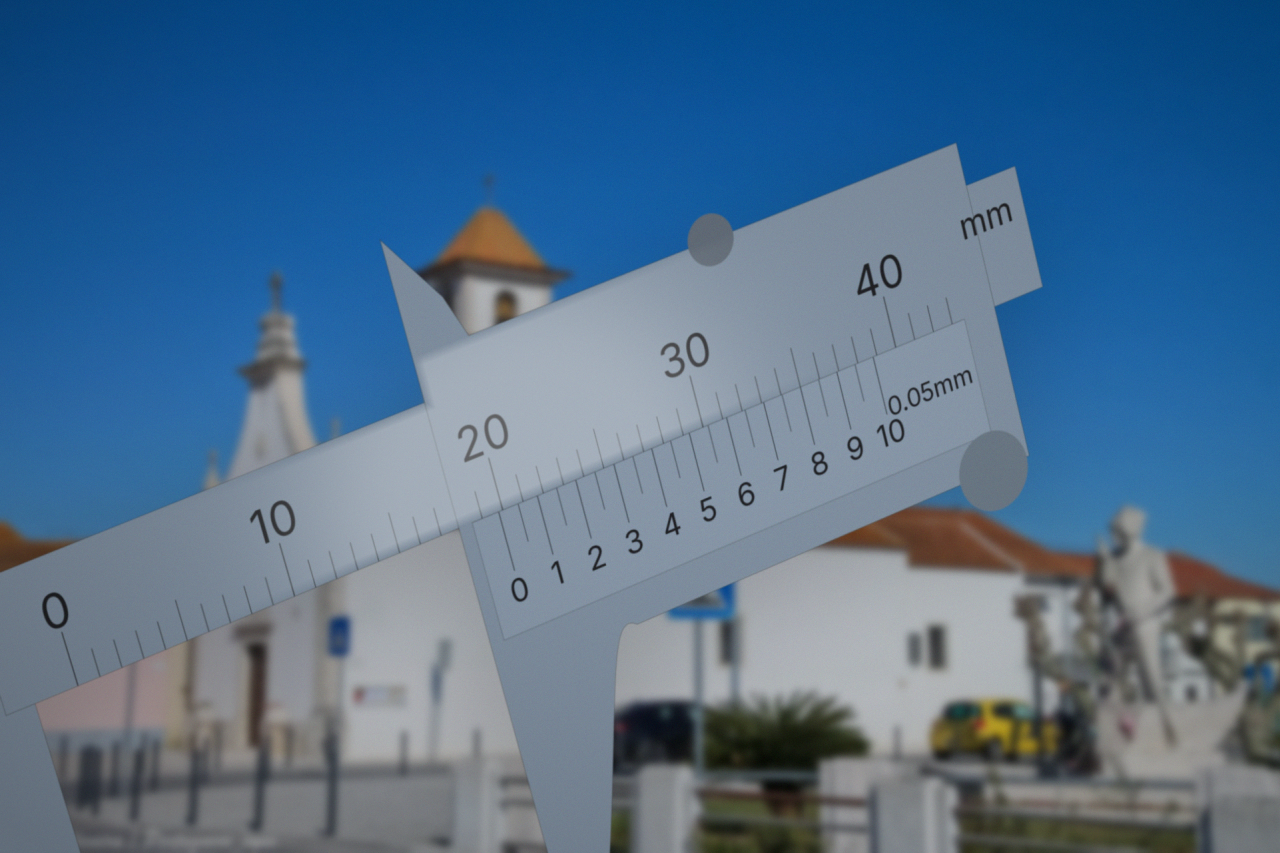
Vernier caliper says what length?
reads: 19.8 mm
